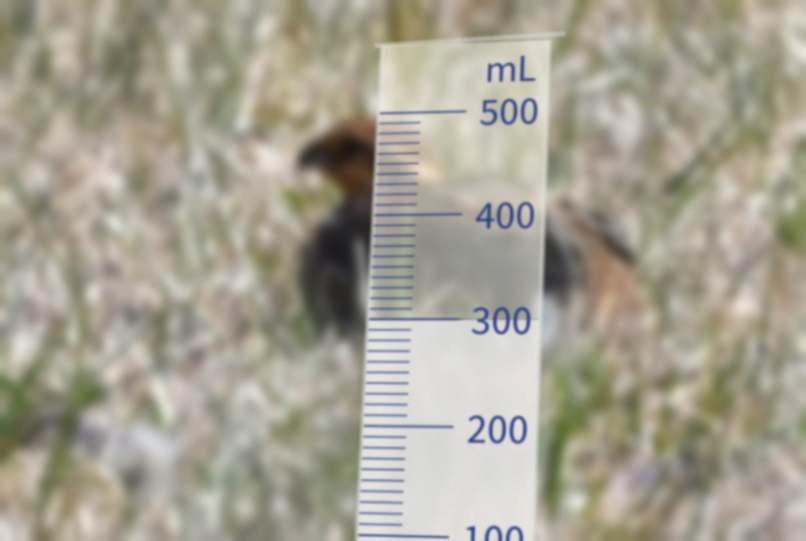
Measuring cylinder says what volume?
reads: 300 mL
